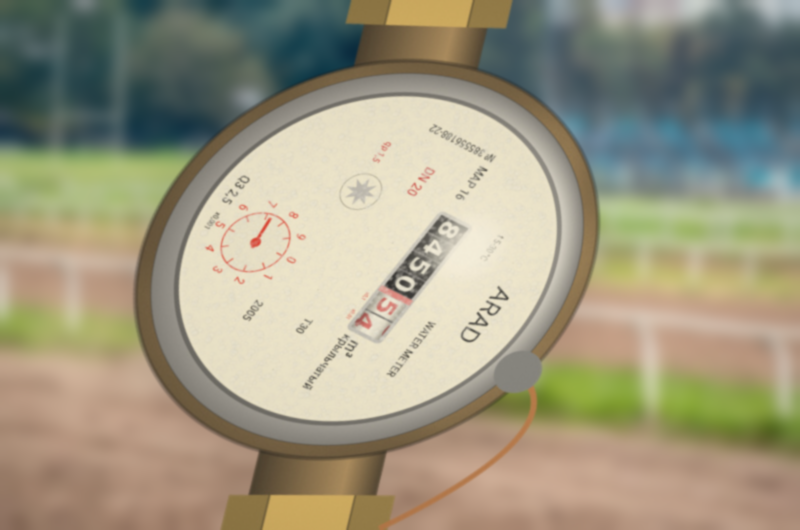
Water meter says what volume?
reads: 8450.537 m³
